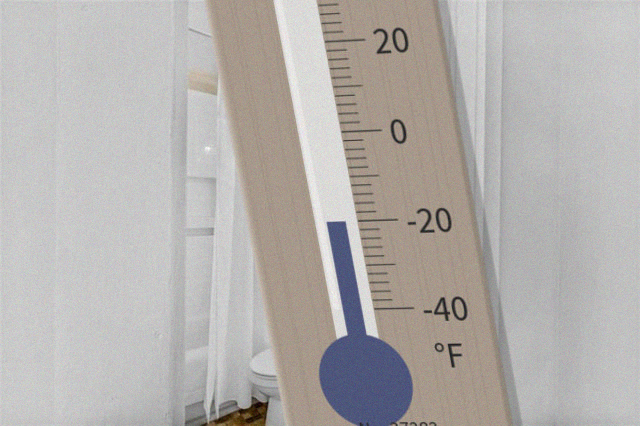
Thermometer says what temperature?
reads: -20 °F
